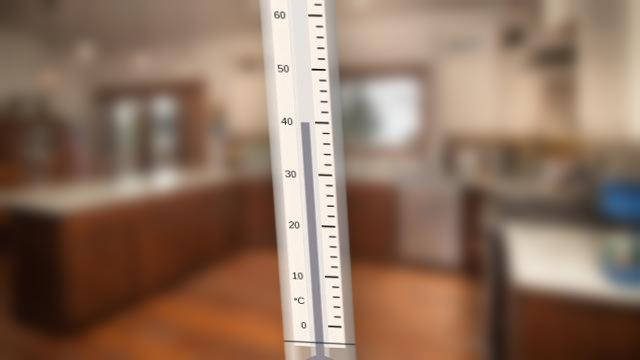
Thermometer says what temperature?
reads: 40 °C
